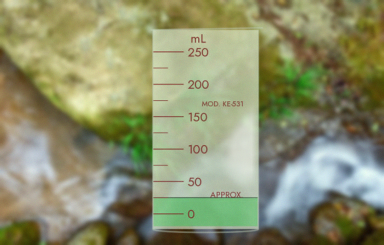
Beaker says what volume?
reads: 25 mL
